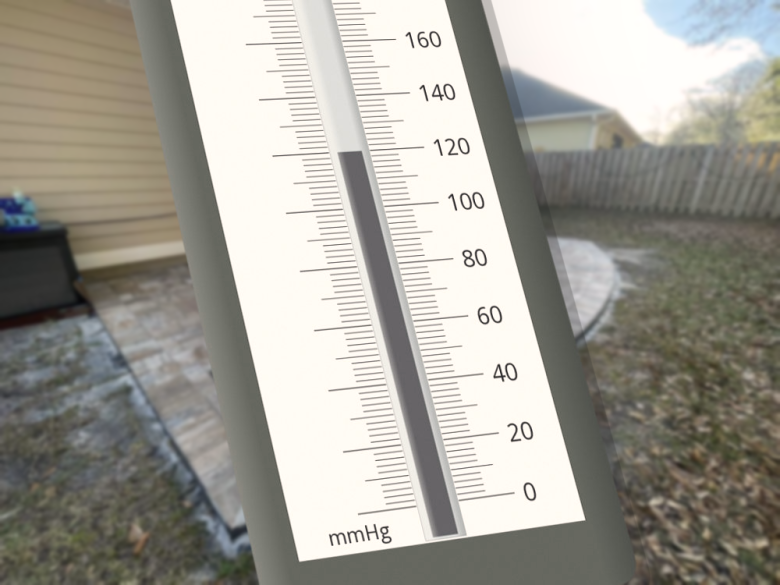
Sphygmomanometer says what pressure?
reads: 120 mmHg
